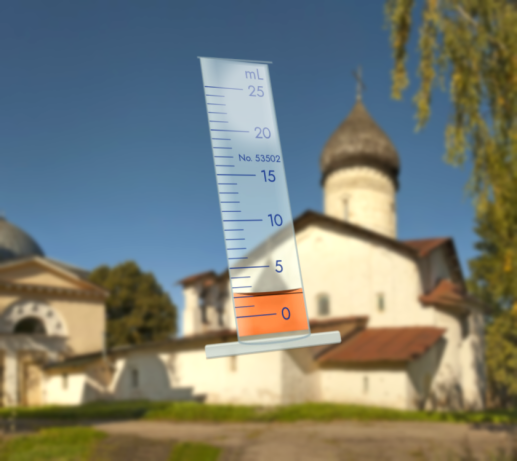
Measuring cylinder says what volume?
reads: 2 mL
